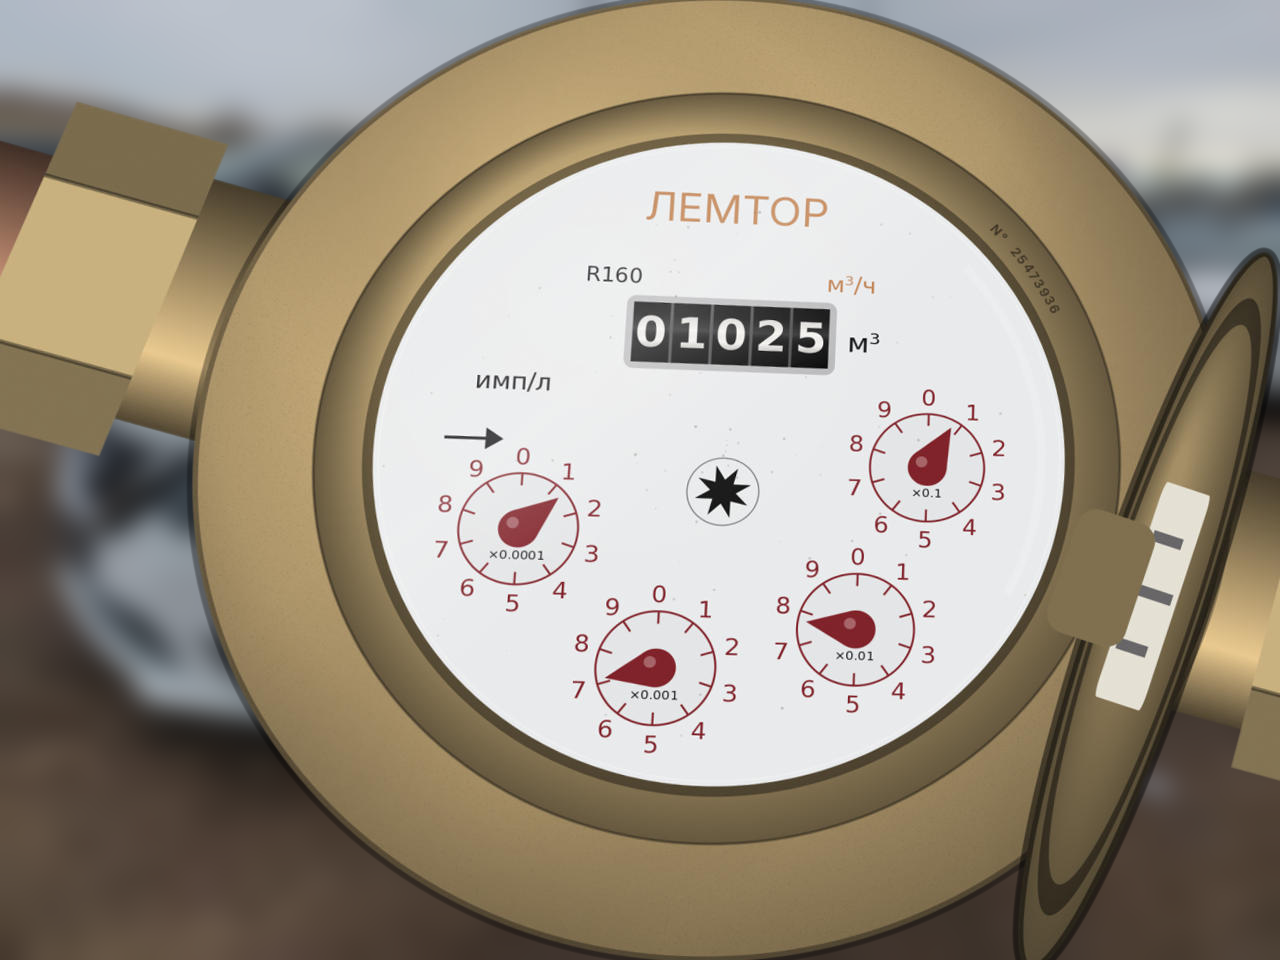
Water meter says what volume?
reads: 1025.0771 m³
